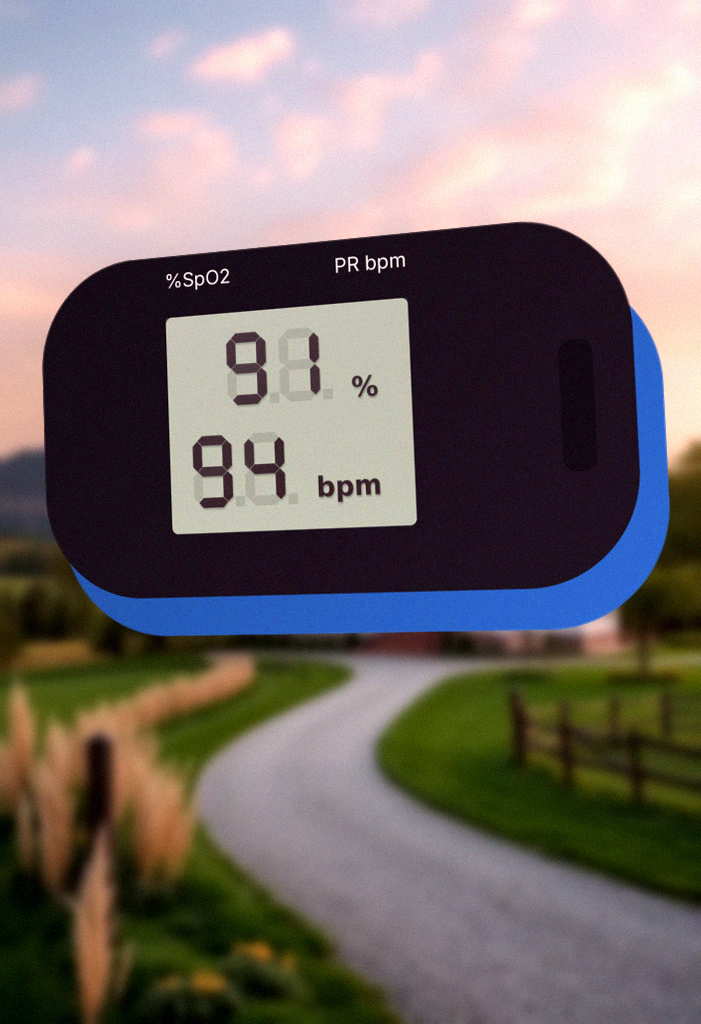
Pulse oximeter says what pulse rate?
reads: 94 bpm
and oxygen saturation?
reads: 91 %
